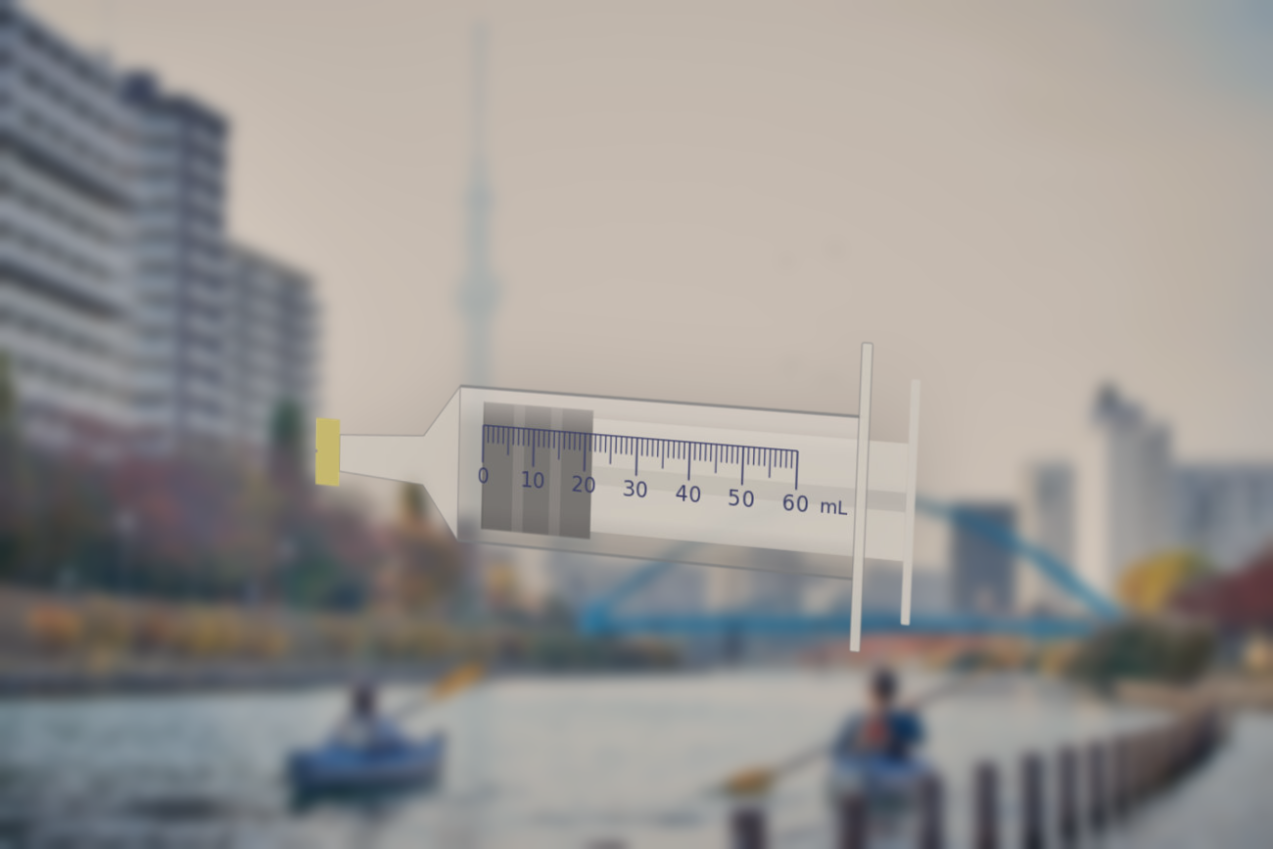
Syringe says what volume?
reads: 0 mL
